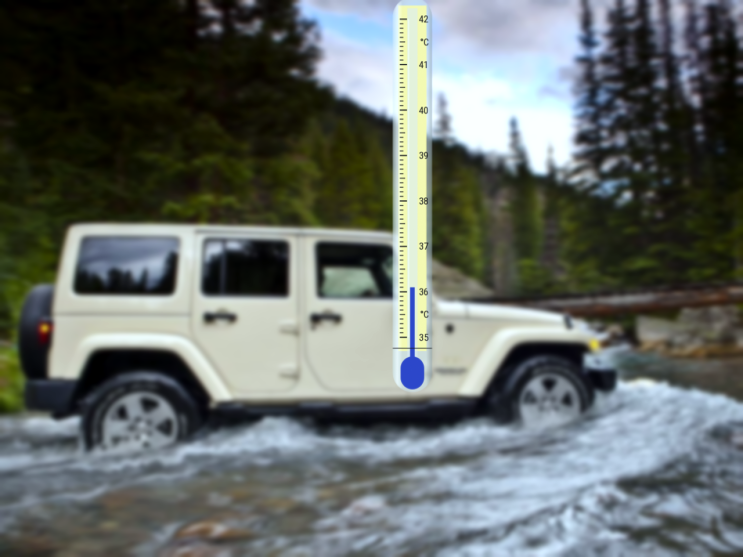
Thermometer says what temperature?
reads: 36.1 °C
